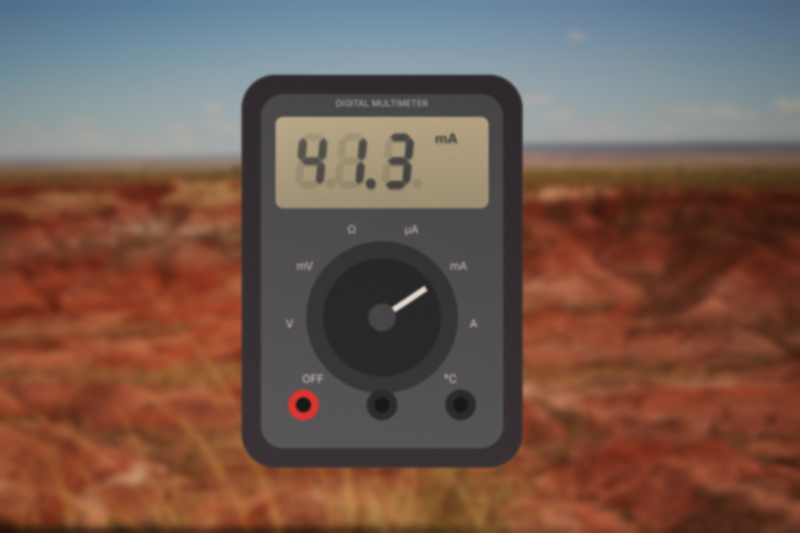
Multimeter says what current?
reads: 41.3 mA
